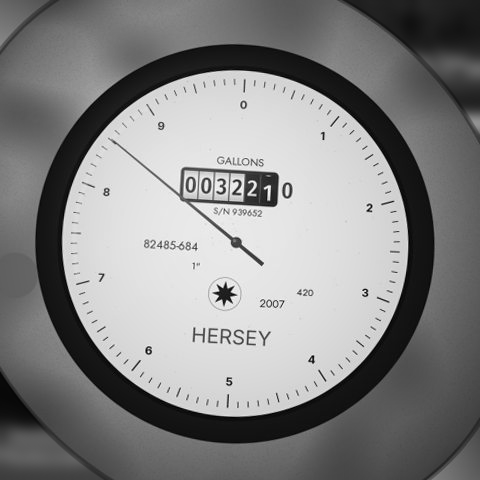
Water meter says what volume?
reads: 32208.5 gal
